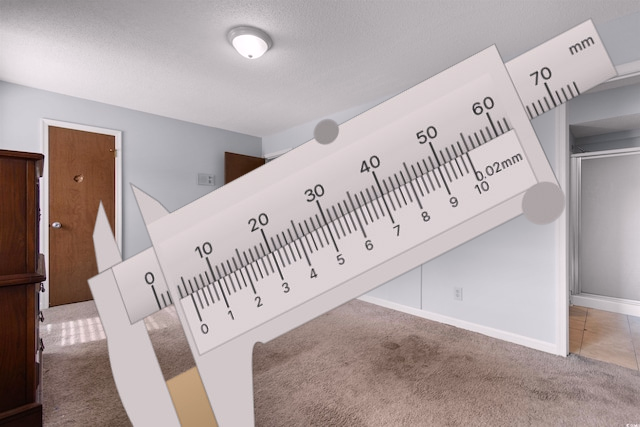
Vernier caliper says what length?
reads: 5.6 mm
